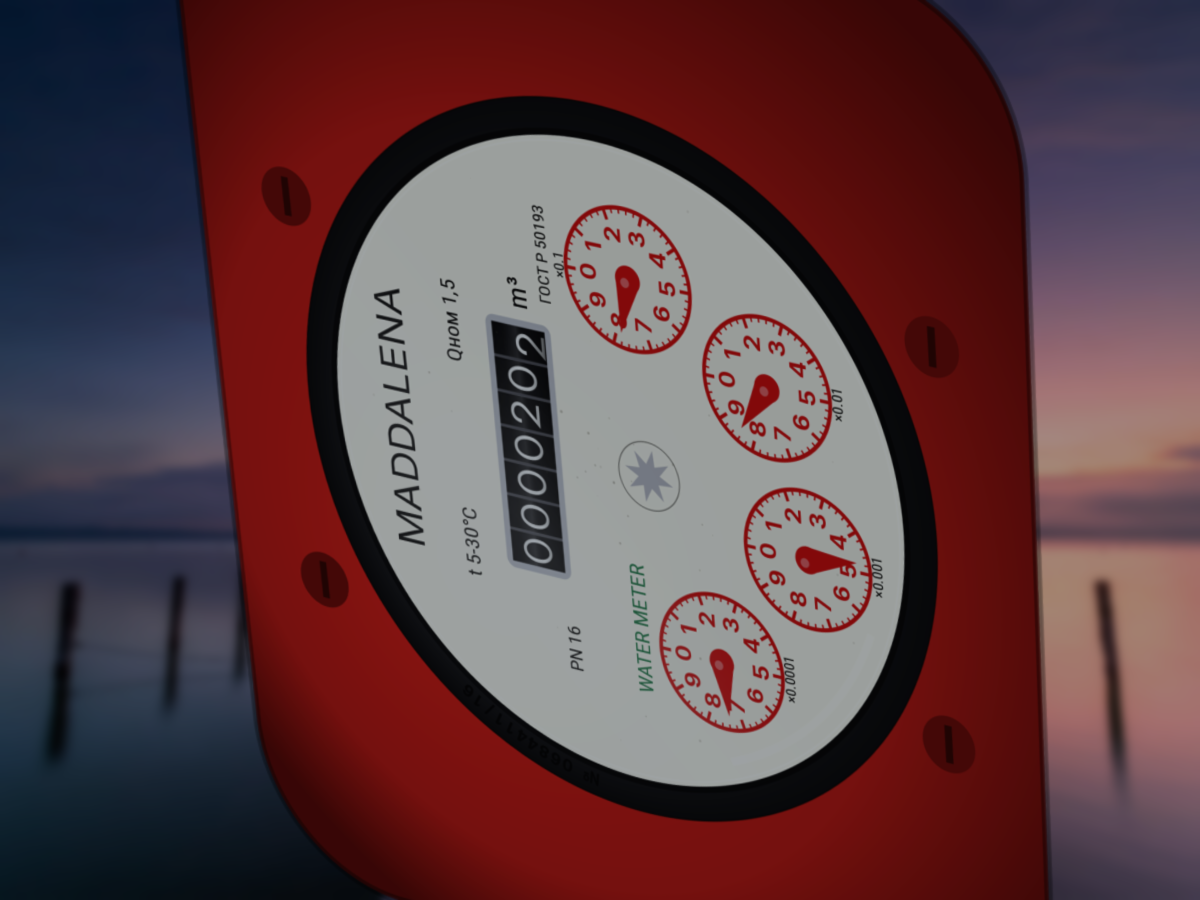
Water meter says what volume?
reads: 201.7847 m³
